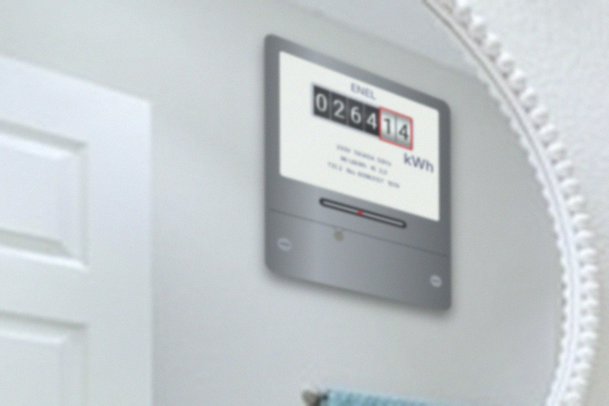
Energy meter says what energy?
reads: 264.14 kWh
